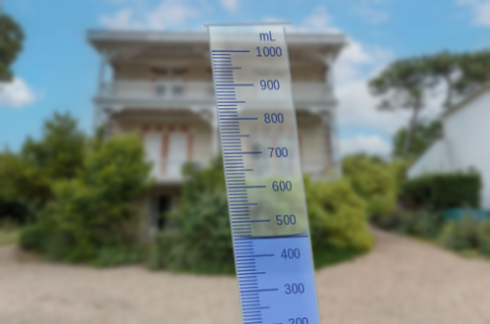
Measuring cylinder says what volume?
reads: 450 mL
